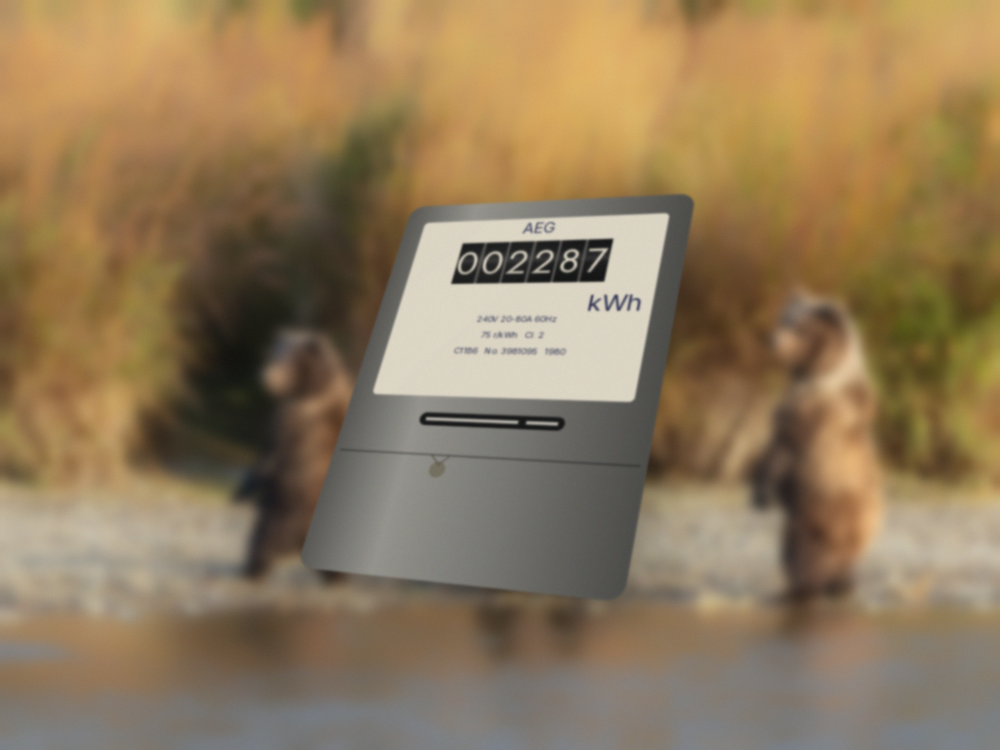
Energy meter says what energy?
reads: 2287 kWh
